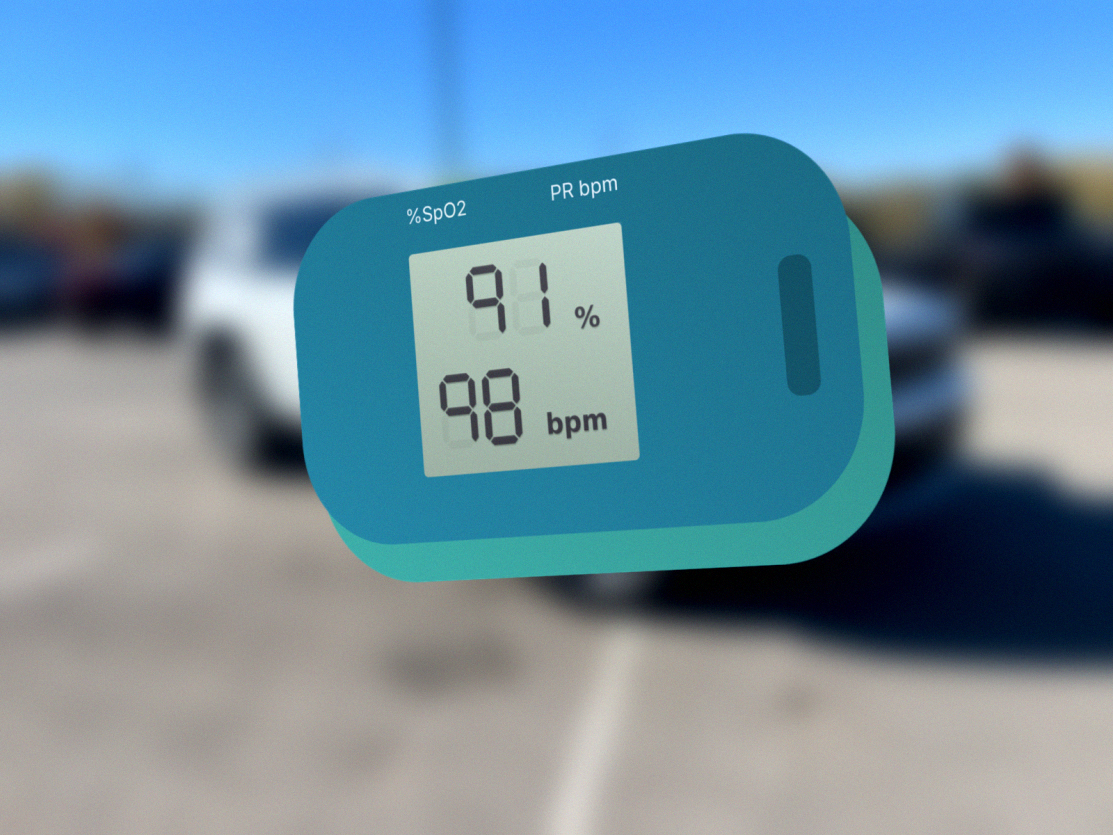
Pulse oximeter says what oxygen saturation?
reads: 91 %
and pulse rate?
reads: 98 bpm
